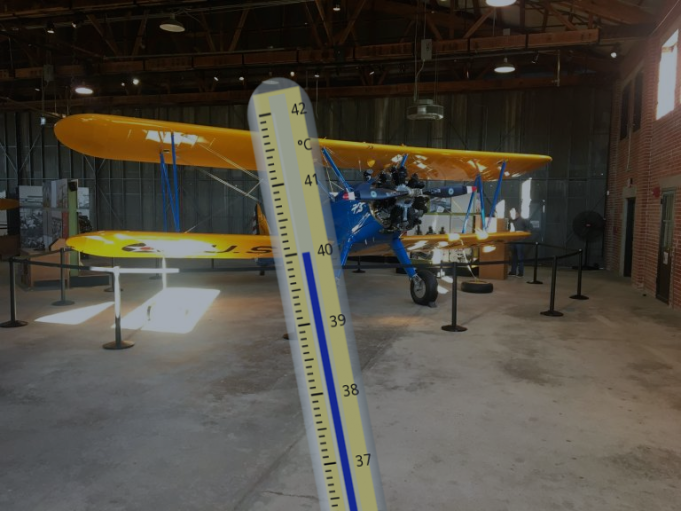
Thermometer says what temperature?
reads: 40 °C
